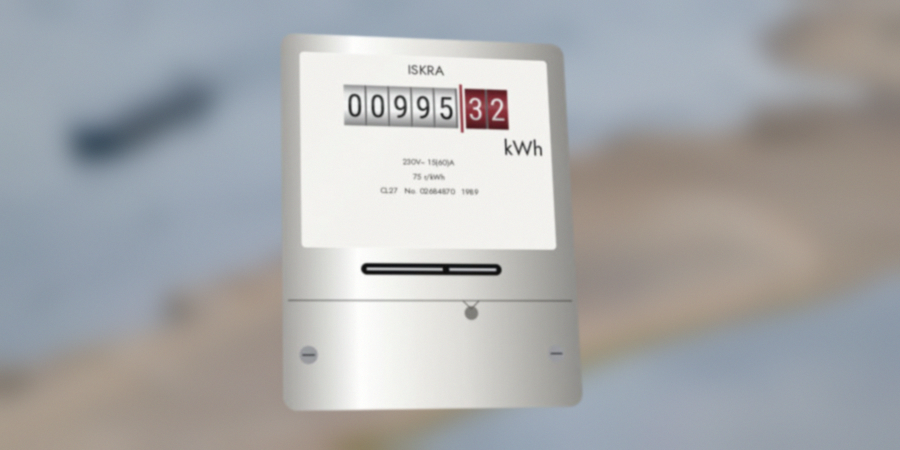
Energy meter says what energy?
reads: 995.32 kWh
